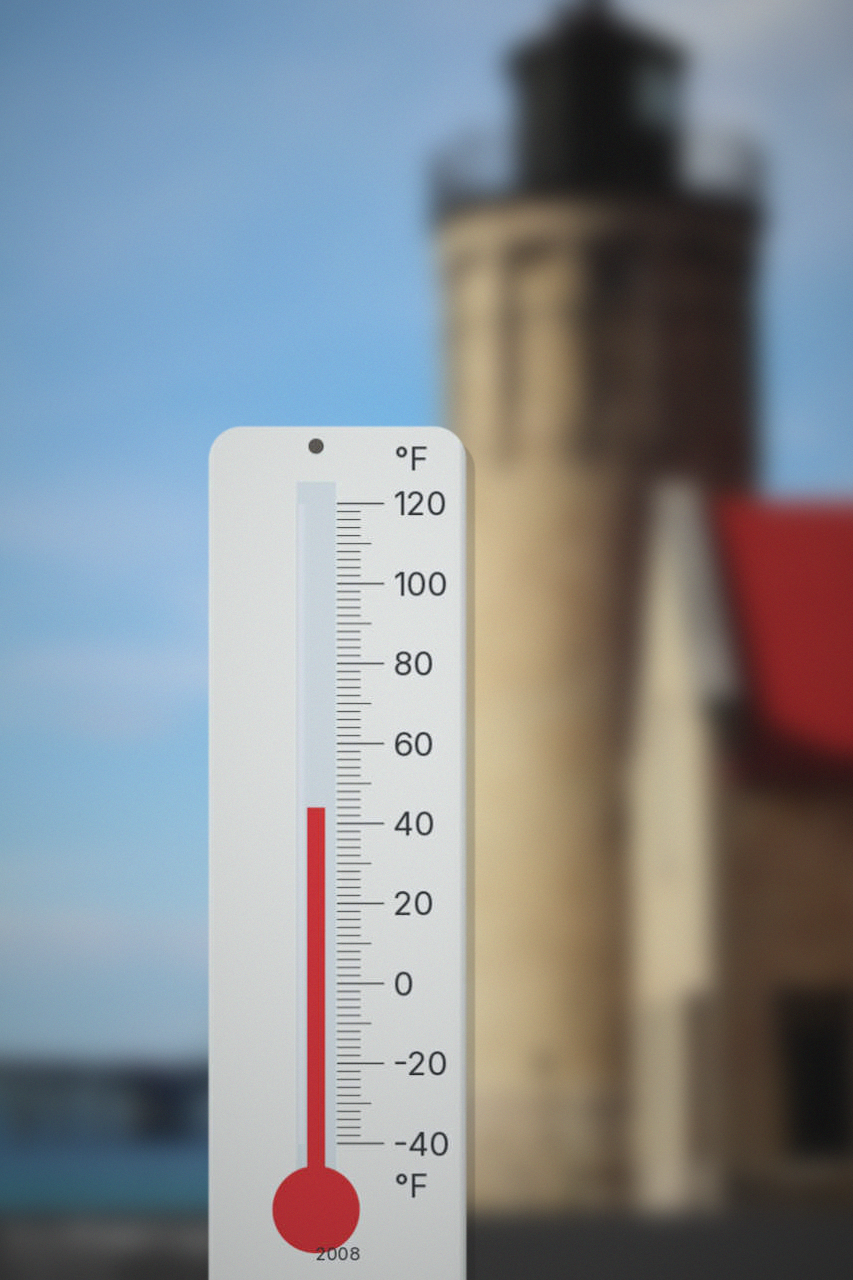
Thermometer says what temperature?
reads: 44 °F
